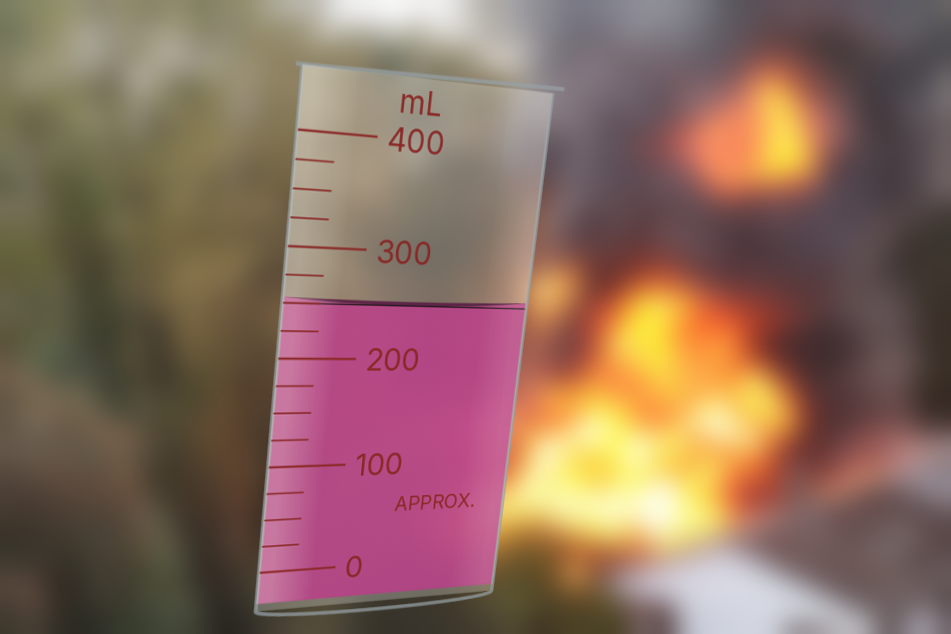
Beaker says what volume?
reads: 250 mL
